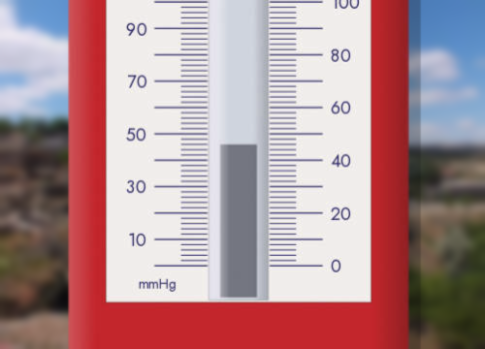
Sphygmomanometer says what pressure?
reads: 46 mmHg
